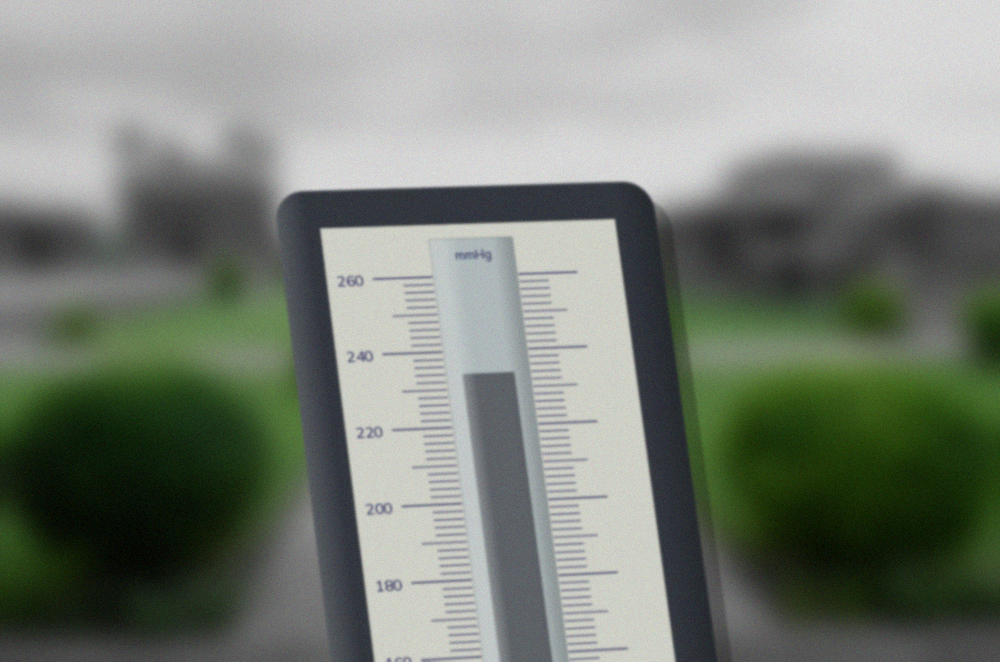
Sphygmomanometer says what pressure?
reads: 234 mmHg
